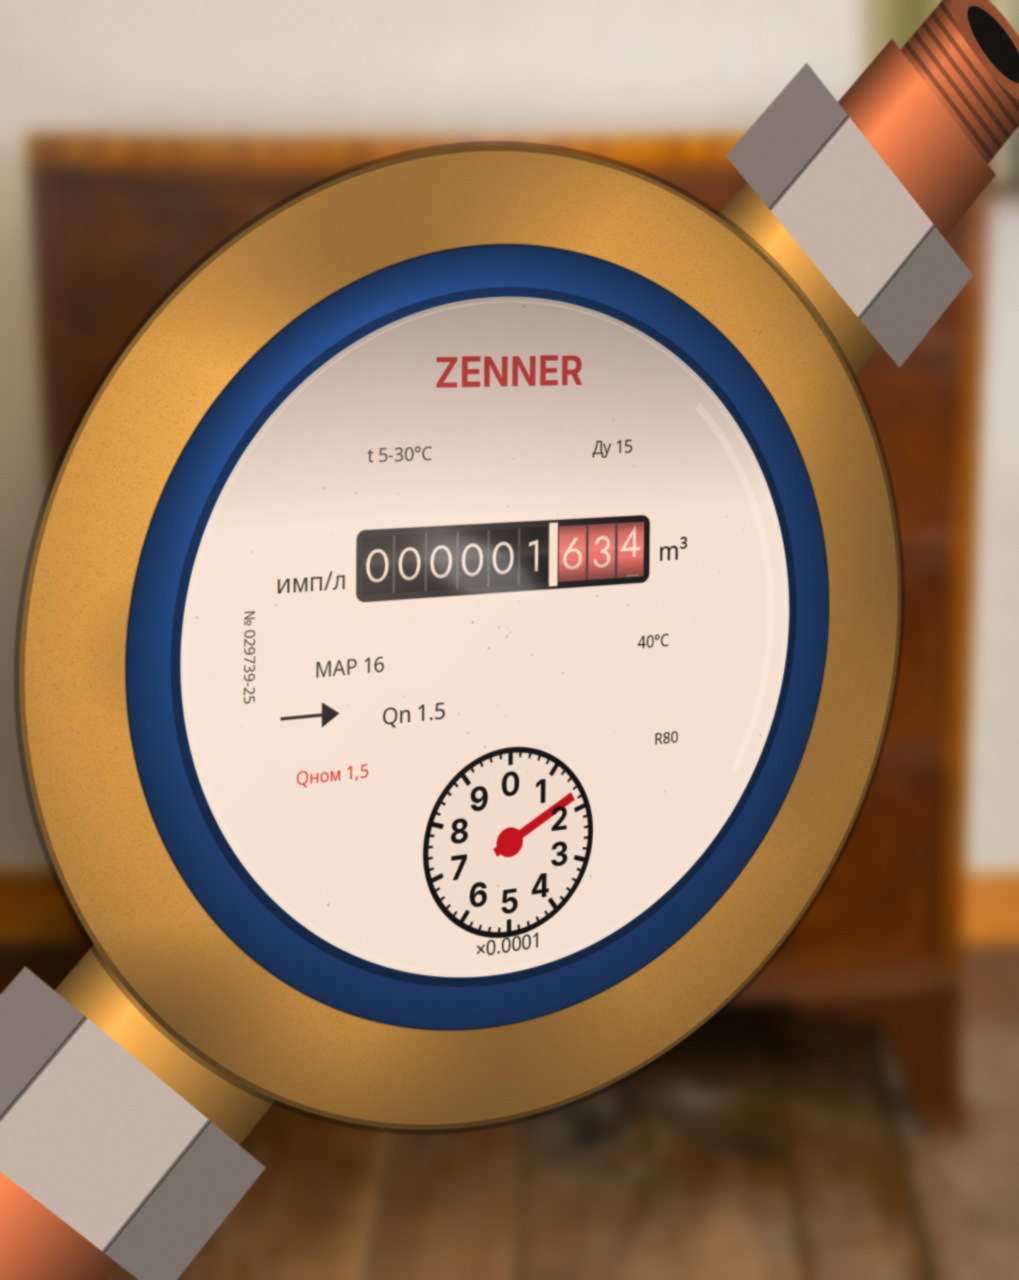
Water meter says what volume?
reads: 1.6341 m³
